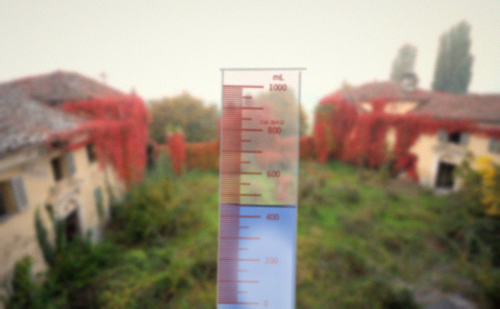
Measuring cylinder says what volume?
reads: 450 mL
